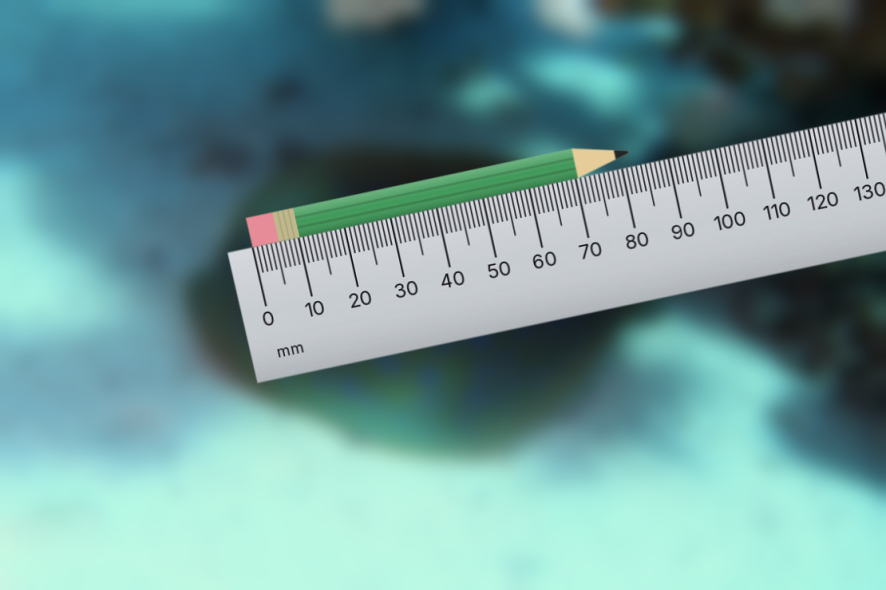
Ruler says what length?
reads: 82 mm
